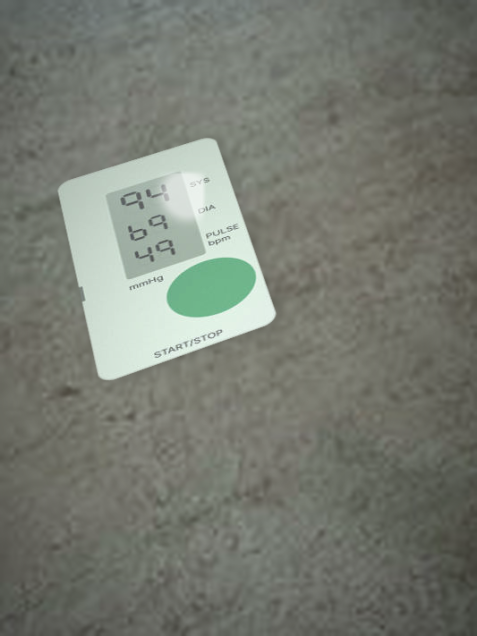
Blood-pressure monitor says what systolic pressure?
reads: 94 mmHg
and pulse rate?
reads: 49 bpm
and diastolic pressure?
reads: 69 mmHg
